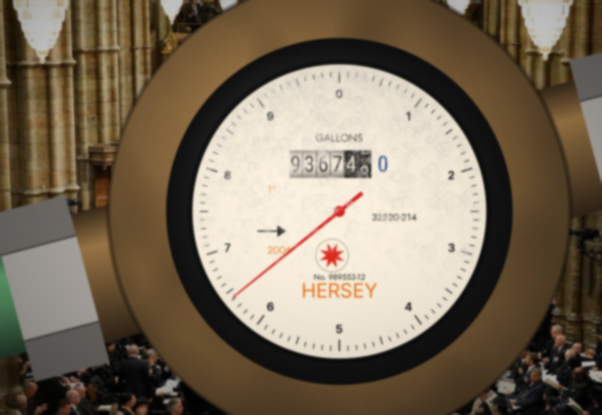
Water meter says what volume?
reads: 9367426.4 gal
